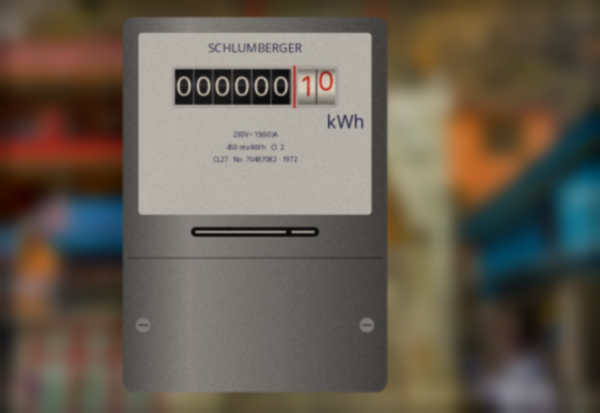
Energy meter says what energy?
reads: 0.10 kWh
